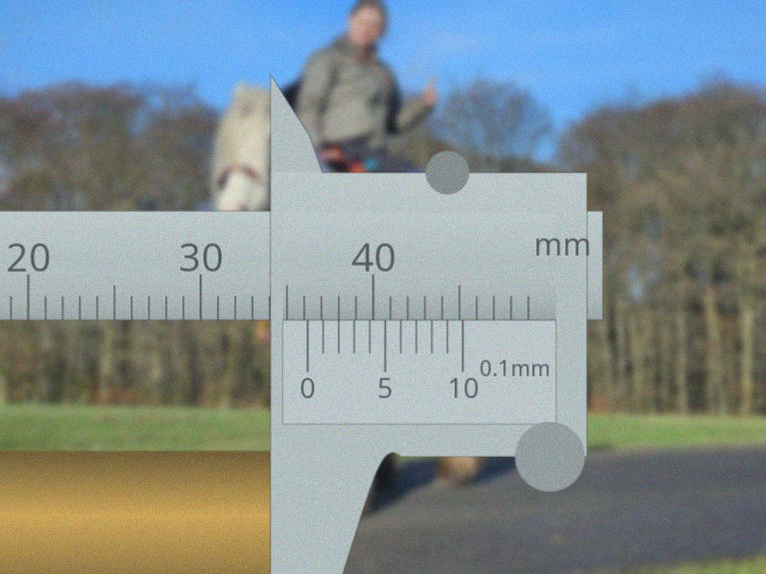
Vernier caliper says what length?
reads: 36.2 mm
